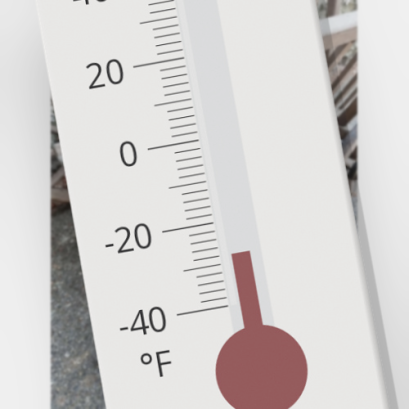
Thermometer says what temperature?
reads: -28 °F
